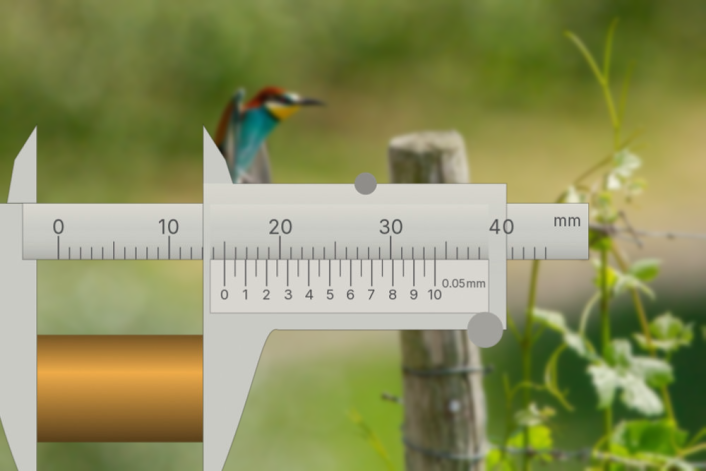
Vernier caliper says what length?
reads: 15.0 mm
